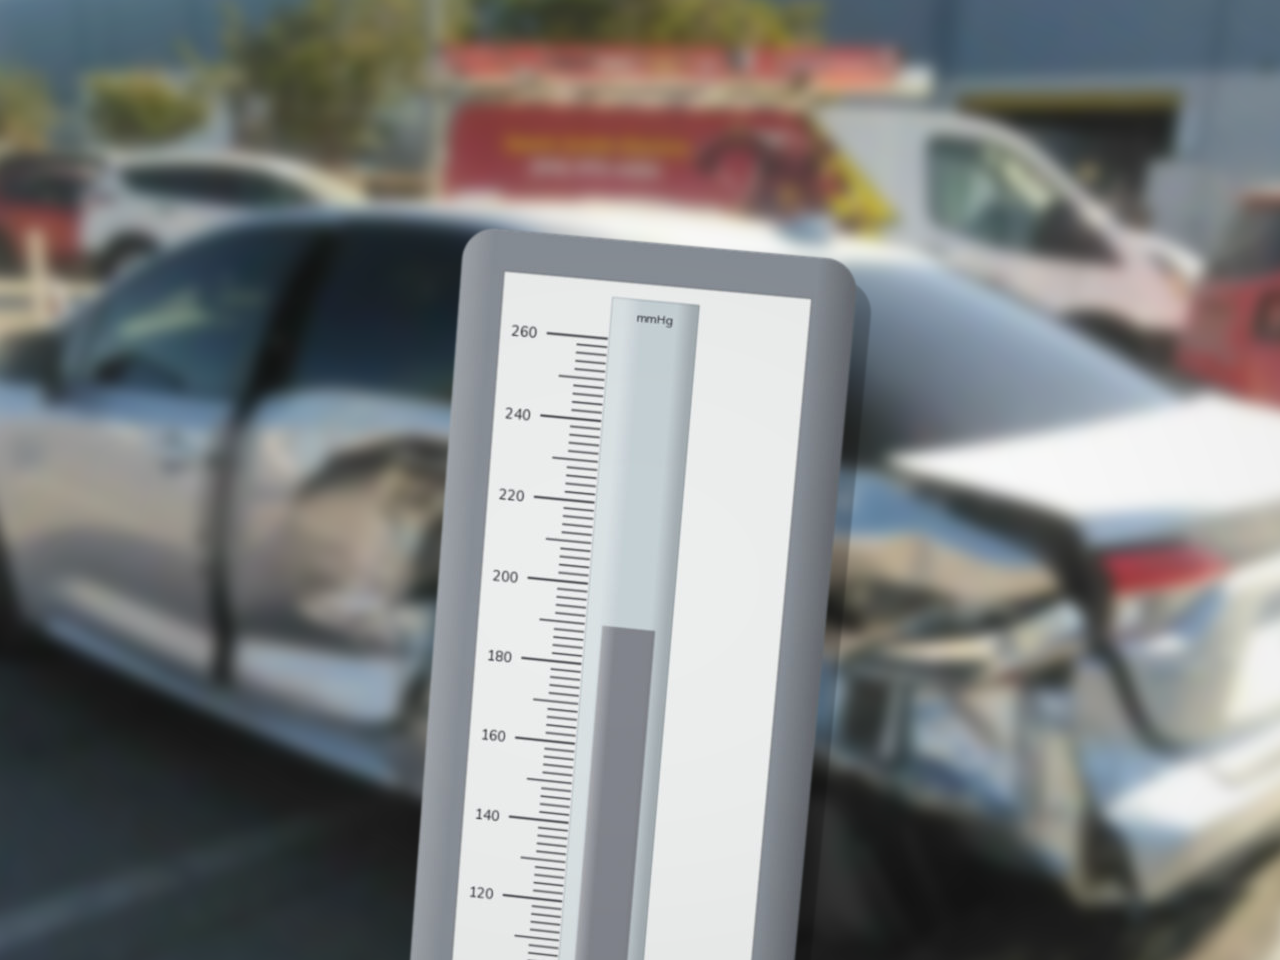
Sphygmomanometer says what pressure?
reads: 190 mmHg
